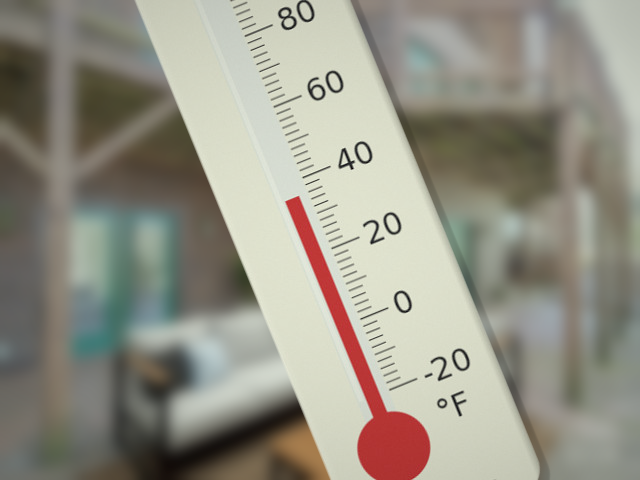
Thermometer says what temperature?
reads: 36 °F
